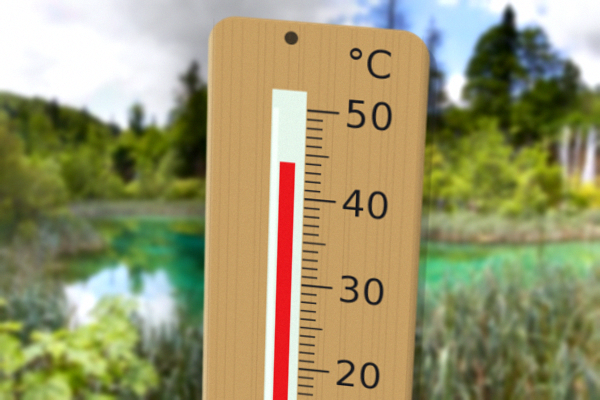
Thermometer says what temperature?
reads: 44 °C
